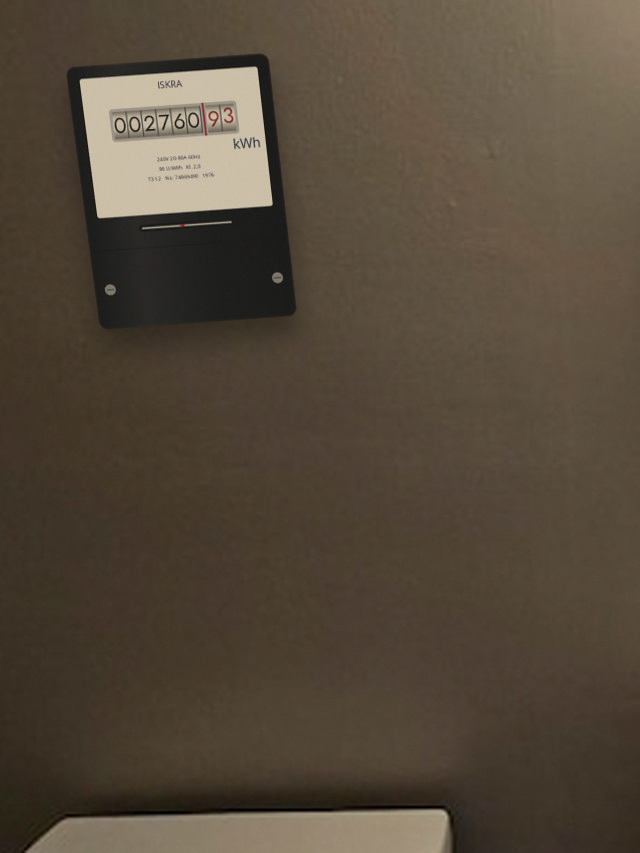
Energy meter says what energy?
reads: 2760.93 kWh
